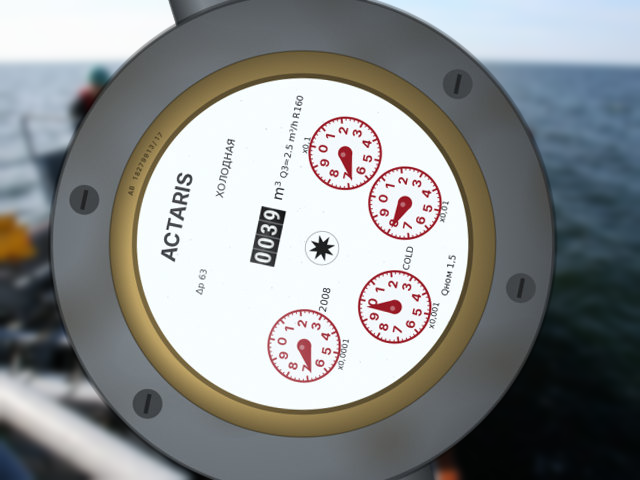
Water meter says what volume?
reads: 39.6796 m³
